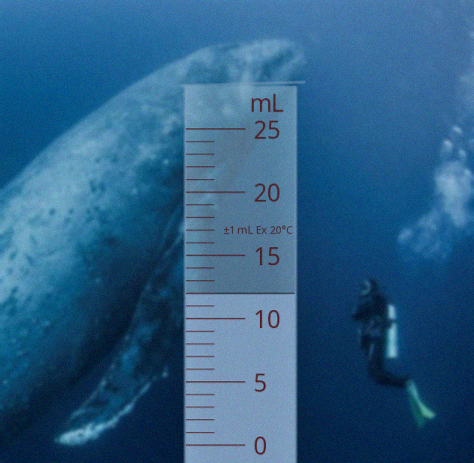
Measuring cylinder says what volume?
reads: 12 mL
